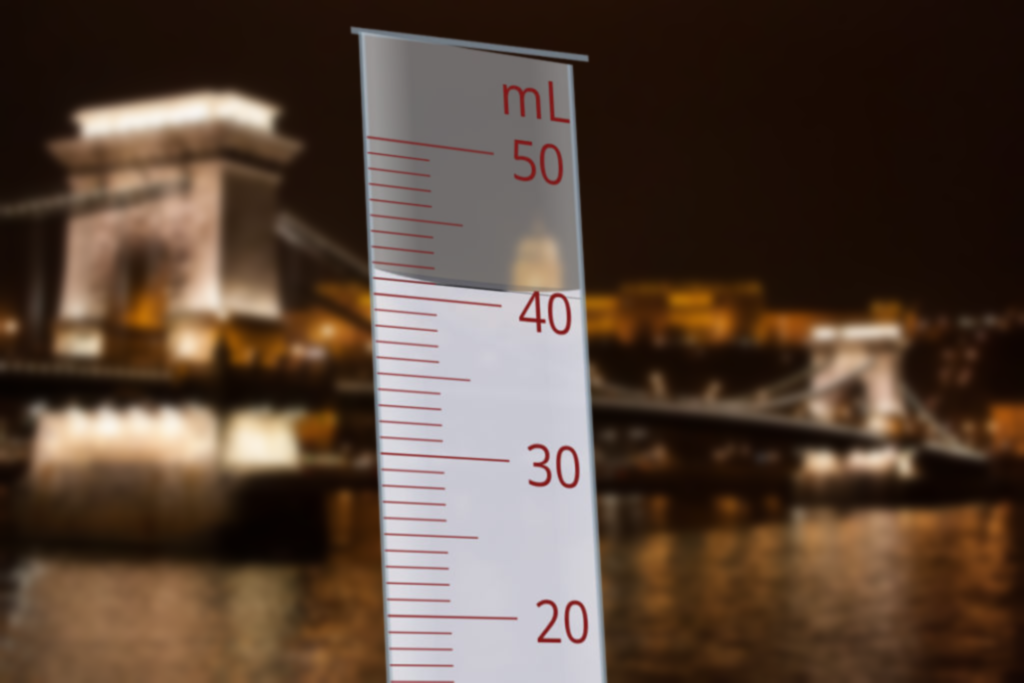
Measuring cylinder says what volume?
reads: 41 mL
